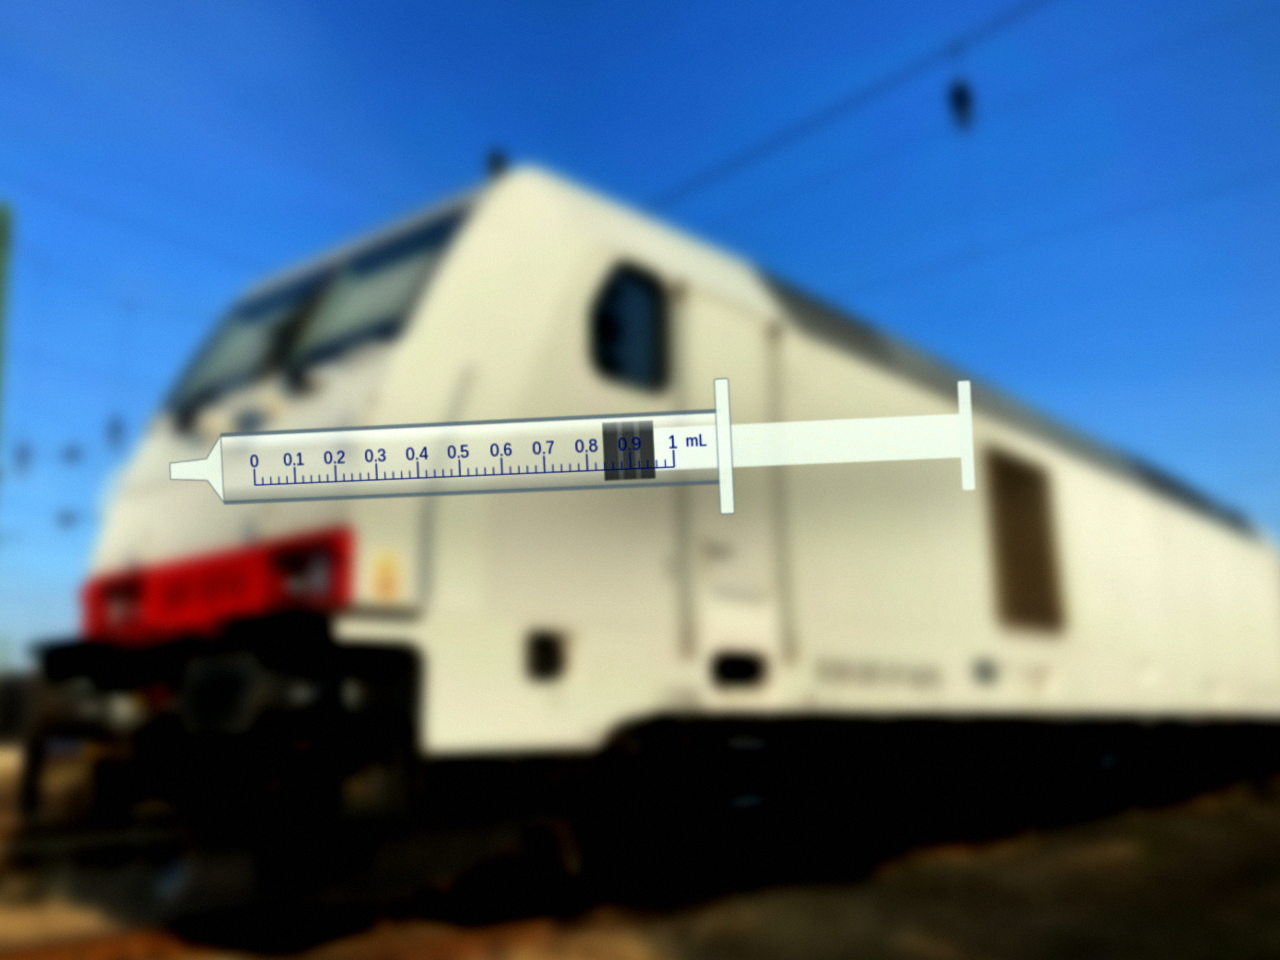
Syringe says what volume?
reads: 0.84 mL
